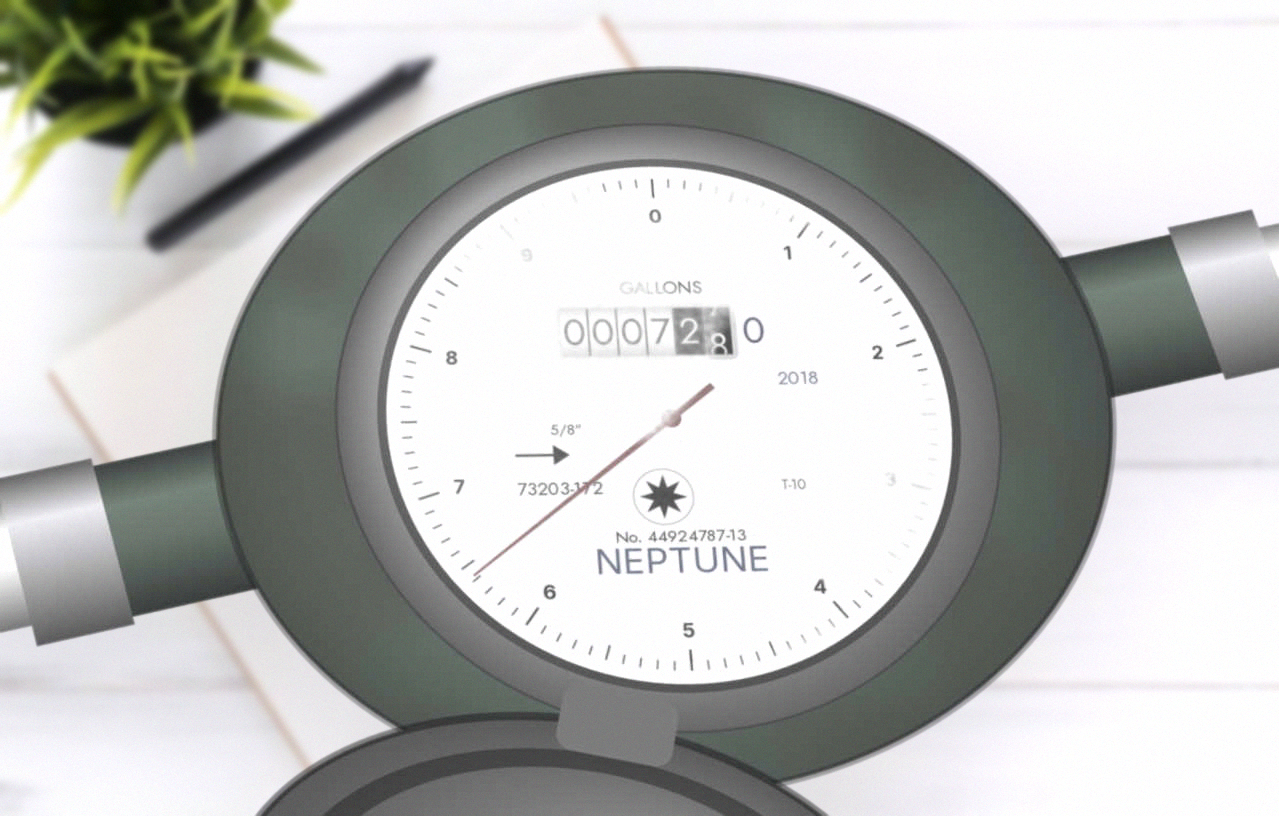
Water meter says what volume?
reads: 7276.4 gal
